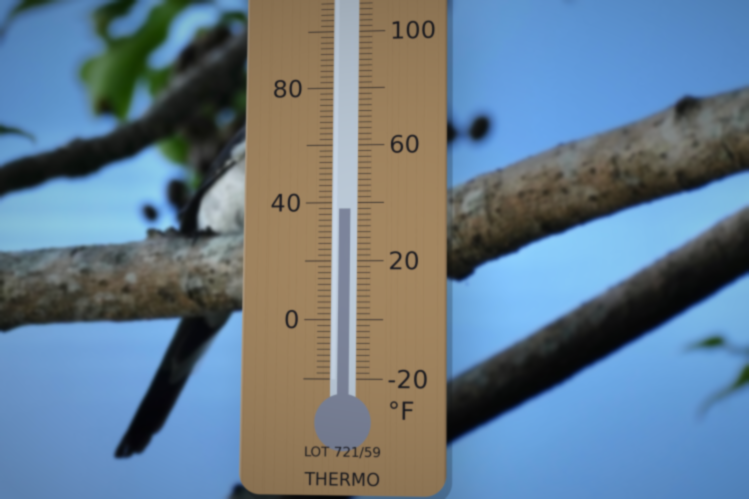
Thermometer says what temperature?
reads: 38 °F
